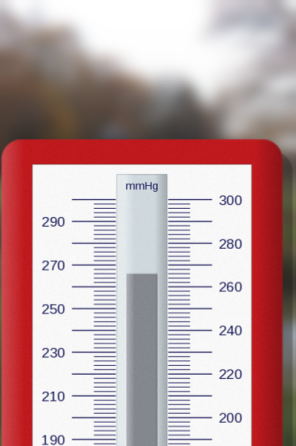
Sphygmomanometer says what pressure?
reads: 266 mmHg
